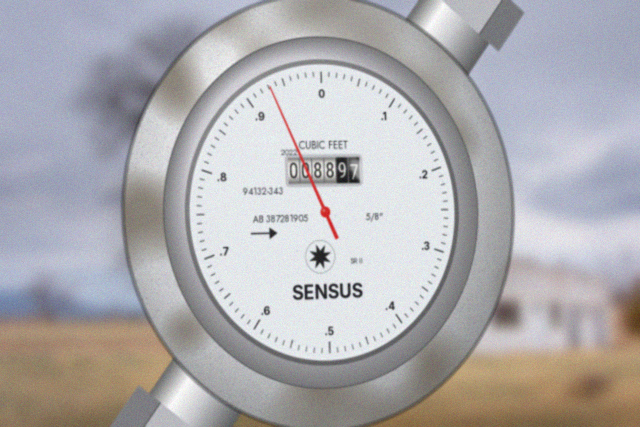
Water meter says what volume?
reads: 8896.93 ft³
